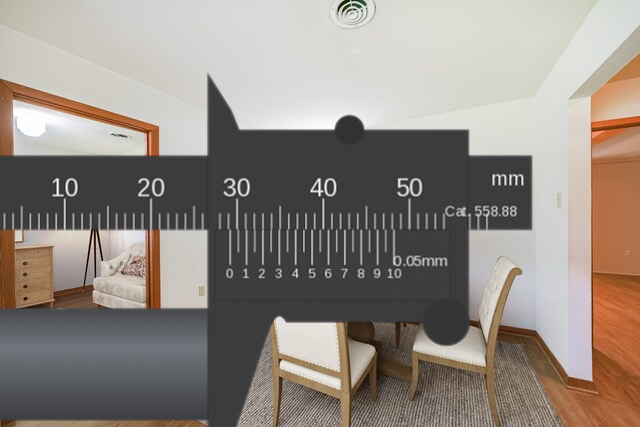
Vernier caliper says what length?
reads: 29.2 mm
